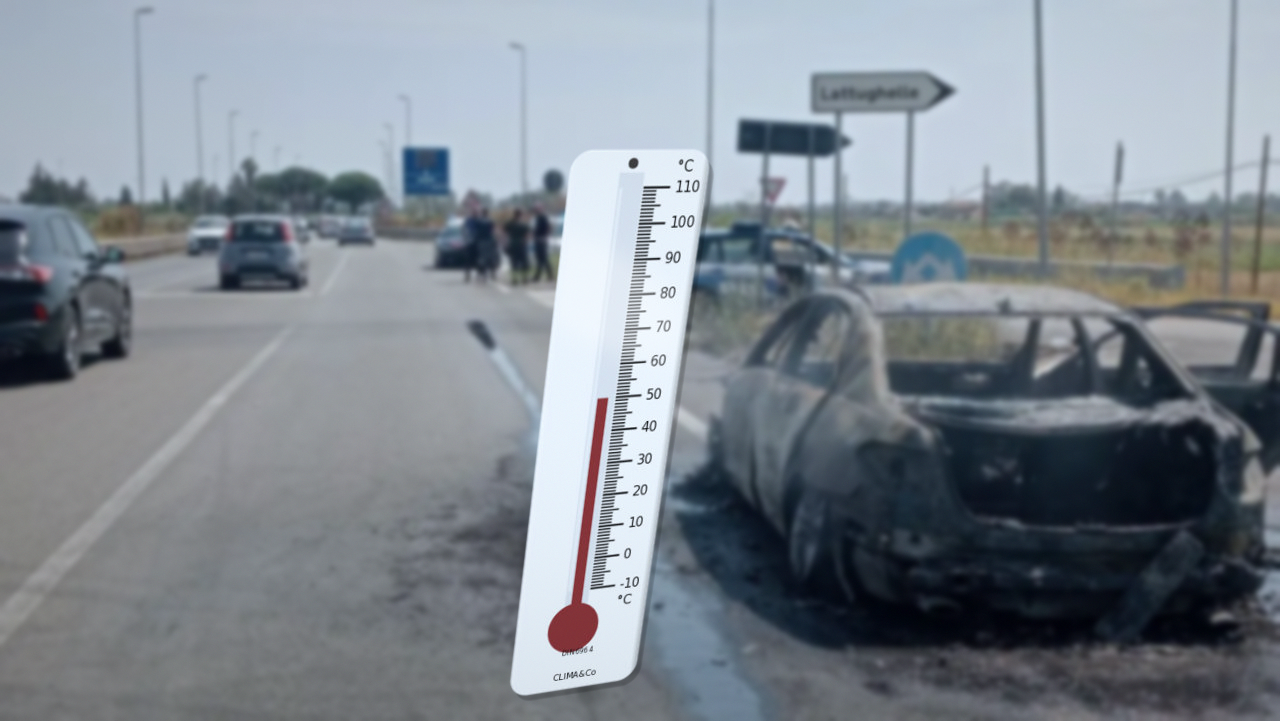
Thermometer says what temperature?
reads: 50 °C
